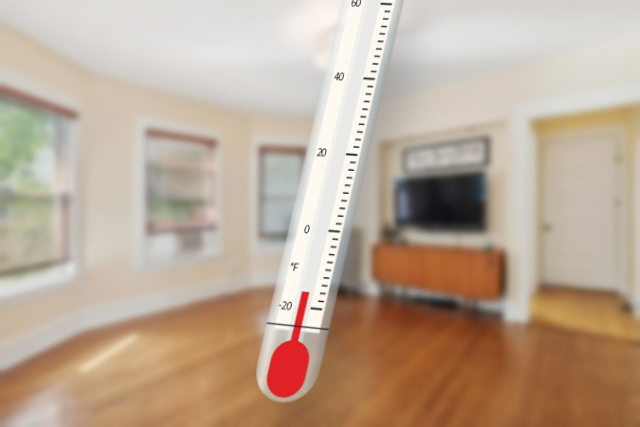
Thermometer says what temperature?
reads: -16 °F
